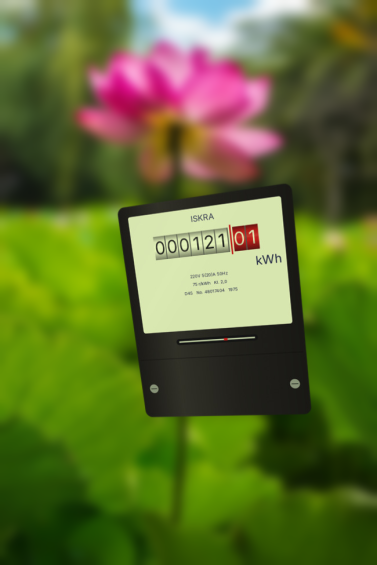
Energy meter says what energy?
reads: 121.01 kWh
